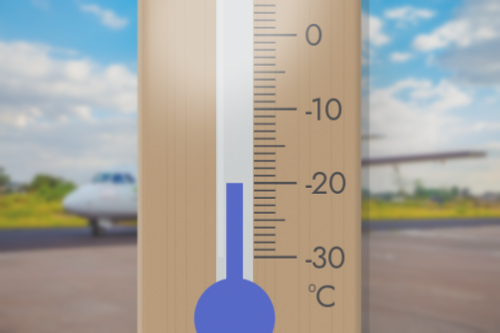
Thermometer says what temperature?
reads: -20 °C
